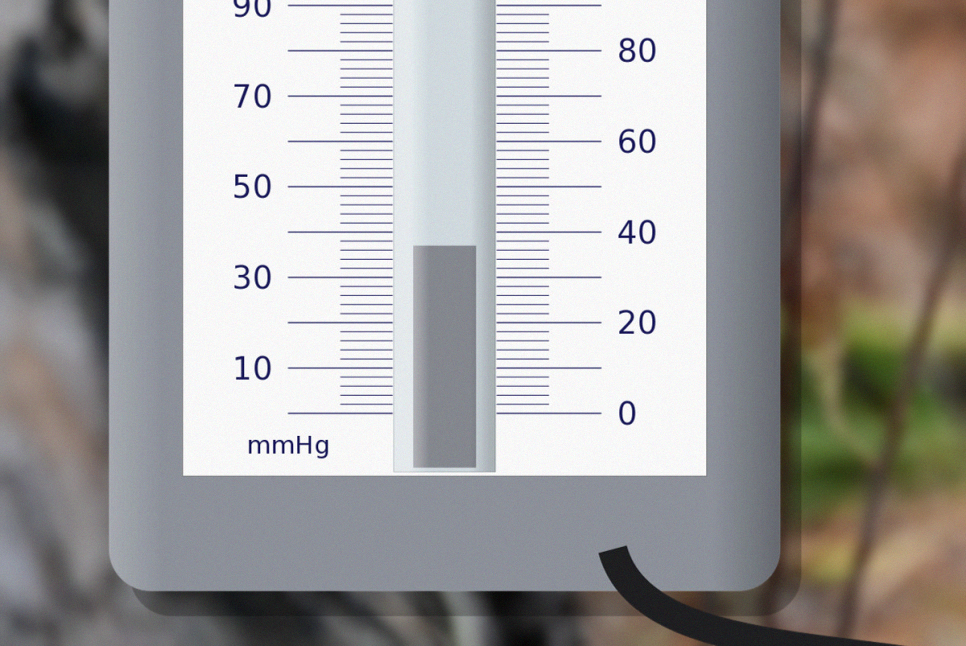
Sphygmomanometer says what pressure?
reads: 37 mmHg
